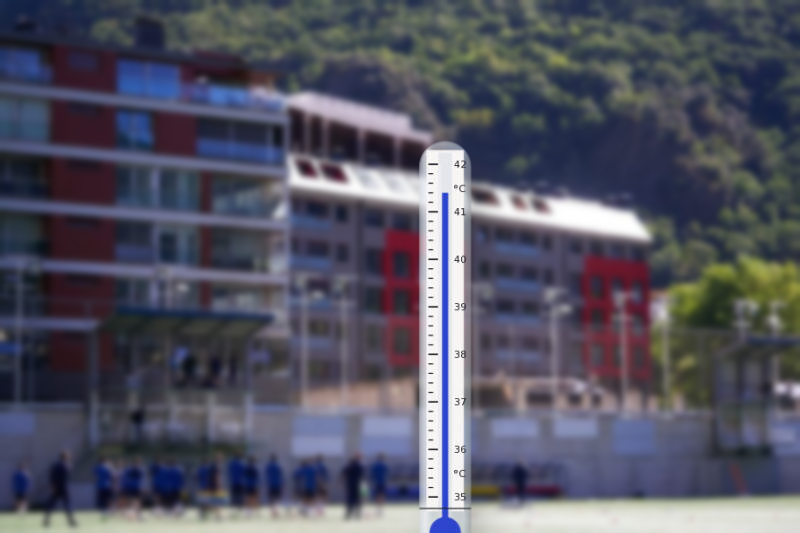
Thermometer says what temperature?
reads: 41.4 °C
